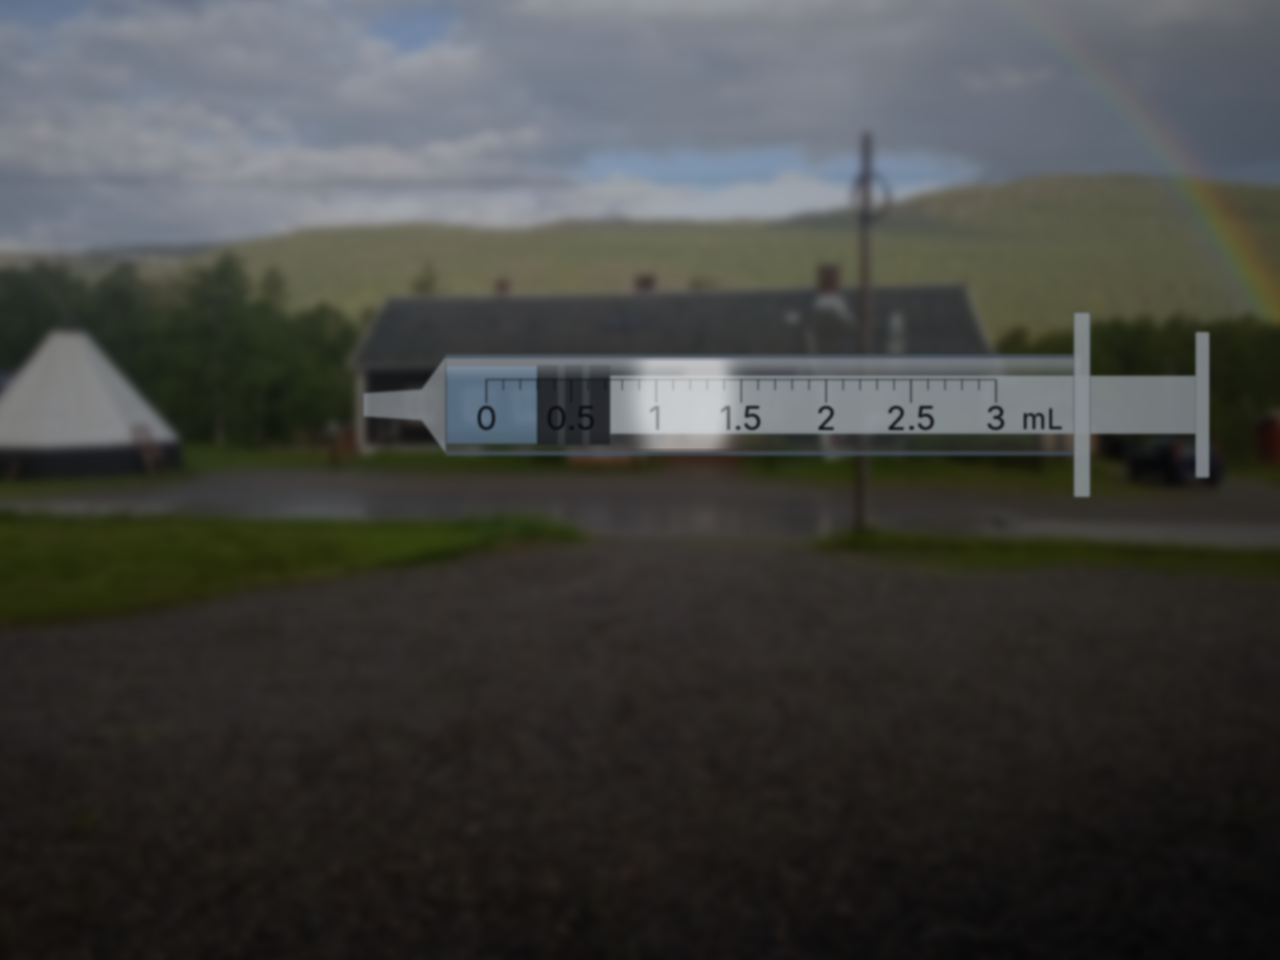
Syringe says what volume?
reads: 0.3 mL
